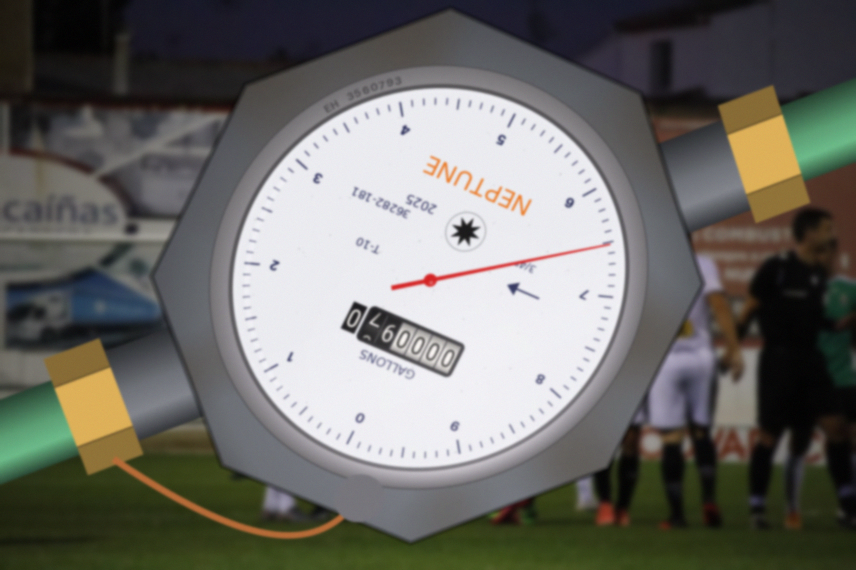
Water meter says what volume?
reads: 966.5 gal
